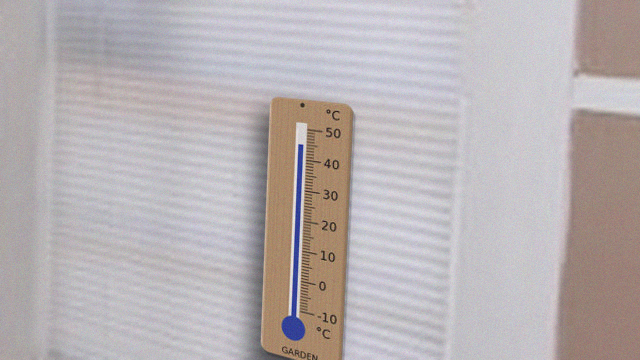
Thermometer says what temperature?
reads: 45 °C
